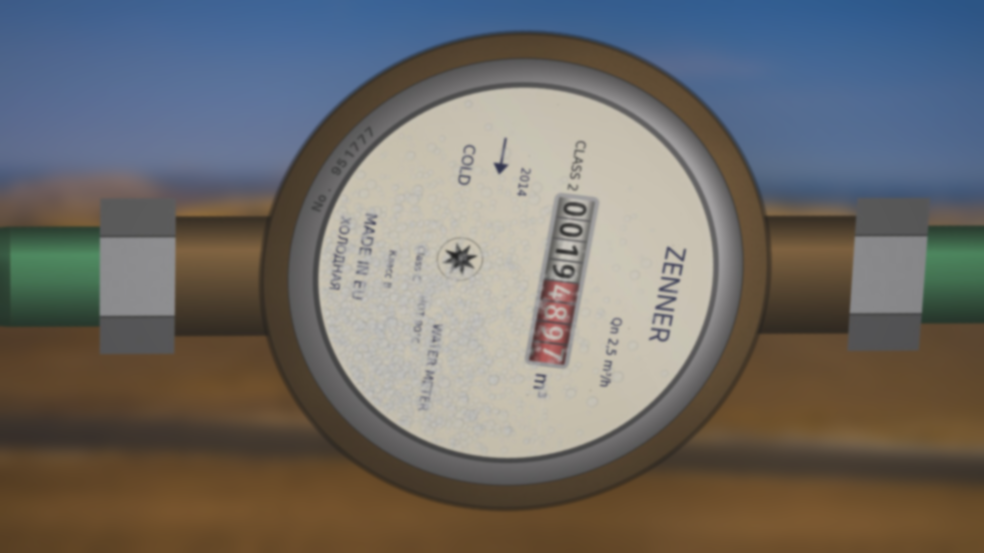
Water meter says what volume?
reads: 19.4897 m³
